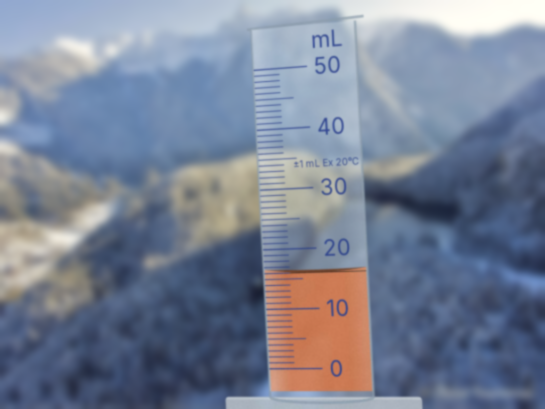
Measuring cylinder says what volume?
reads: 16 mL
